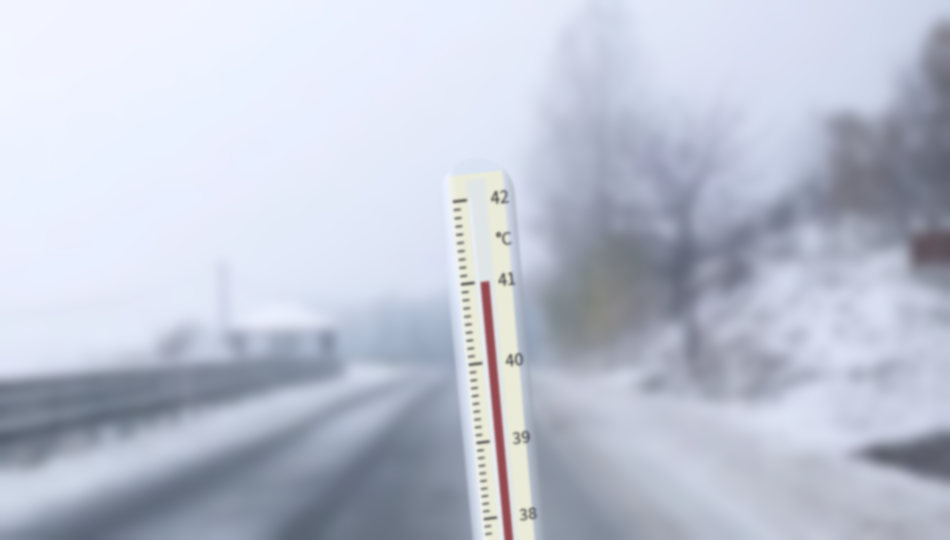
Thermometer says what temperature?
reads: 41 °C
